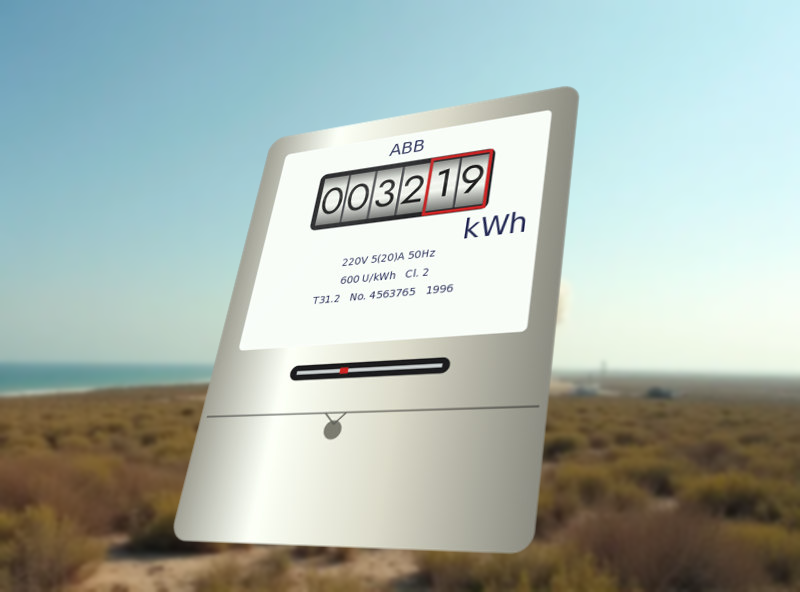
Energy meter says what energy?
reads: 32.19 kWh
